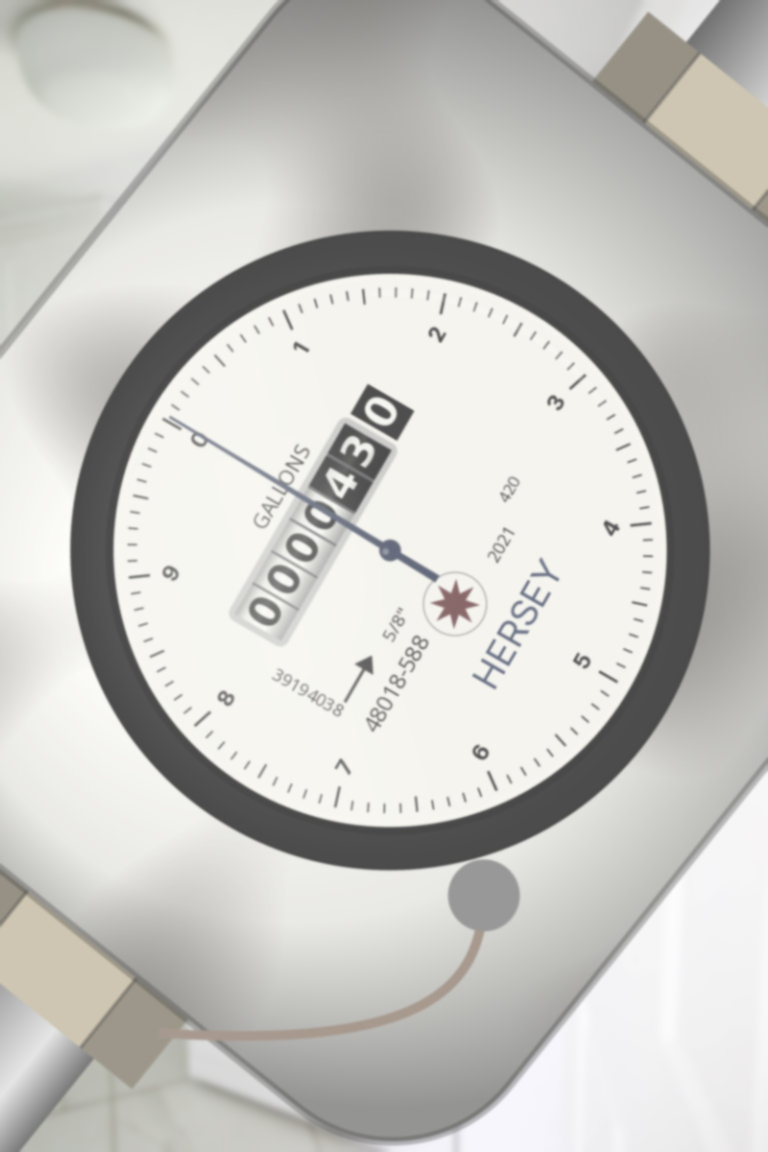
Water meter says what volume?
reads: 430.0 gal
